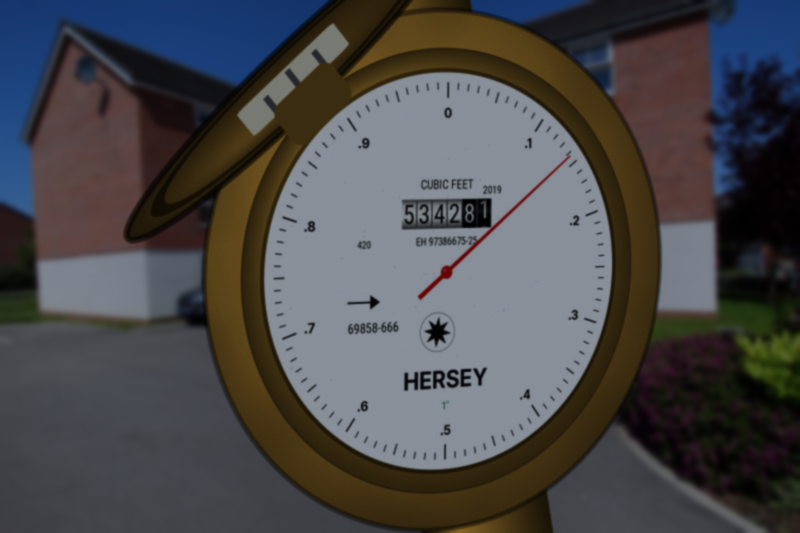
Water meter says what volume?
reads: 534281.14 ft³
